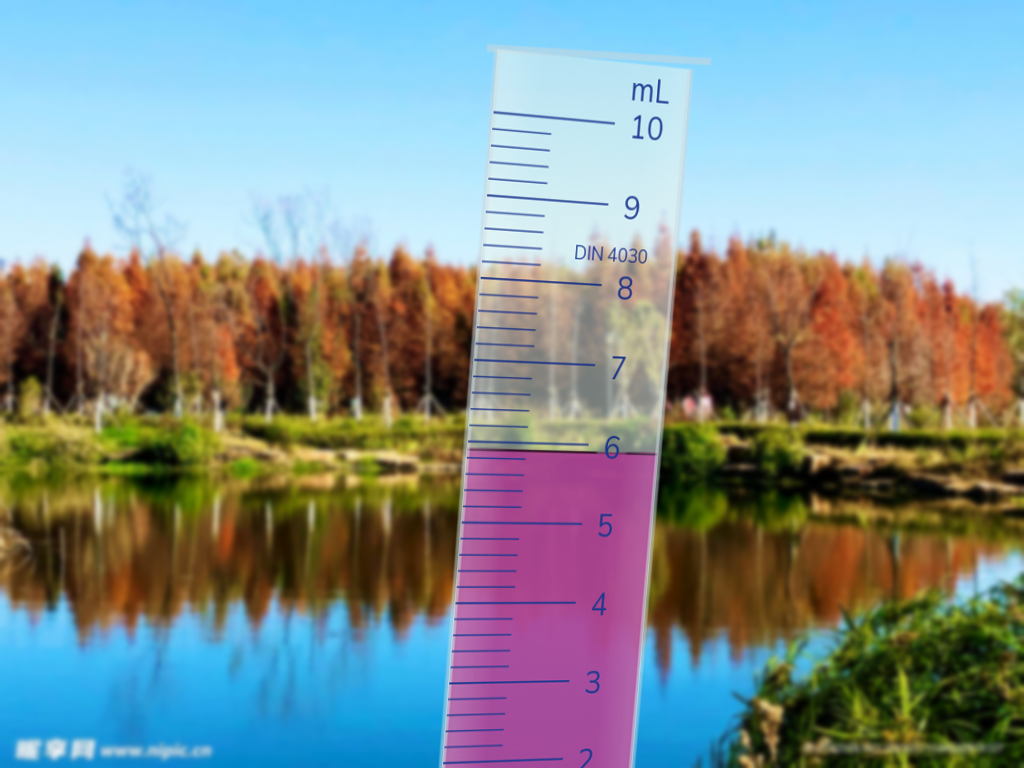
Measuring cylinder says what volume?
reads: 5.9 mL
